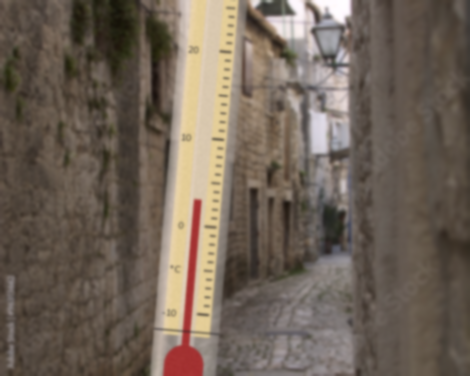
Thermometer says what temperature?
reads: 3 °C
